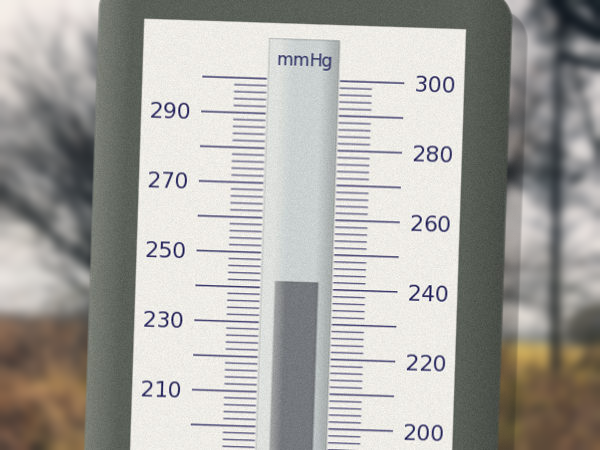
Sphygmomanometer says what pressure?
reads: 242 mmHg
